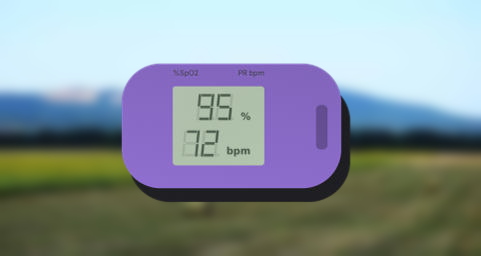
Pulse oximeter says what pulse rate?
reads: 72 bpm
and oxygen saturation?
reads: 95 %
